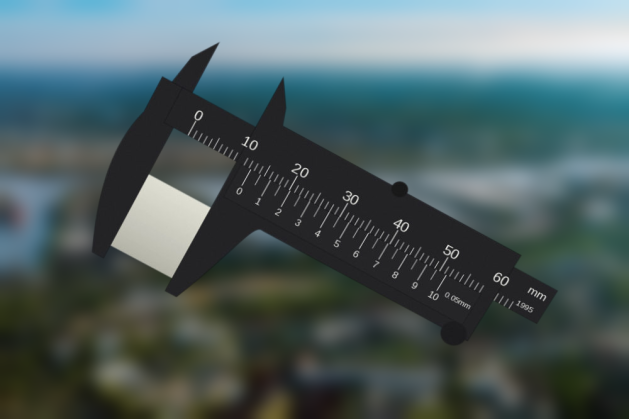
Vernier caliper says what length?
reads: 12.4 mm
